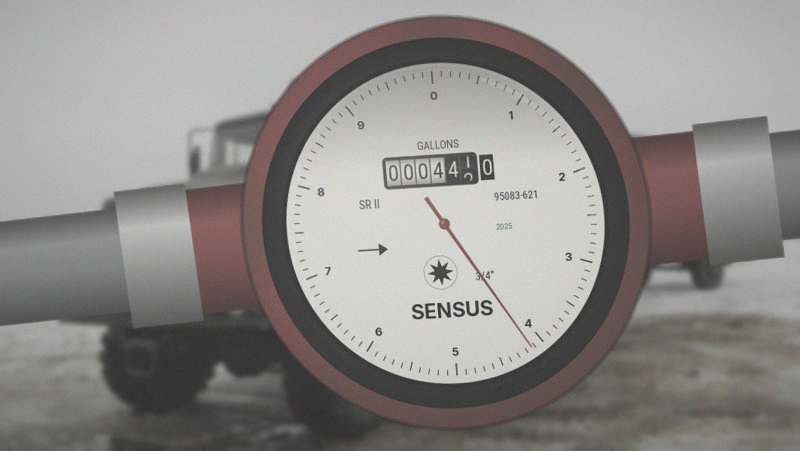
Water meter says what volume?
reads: 4414.1 gal
